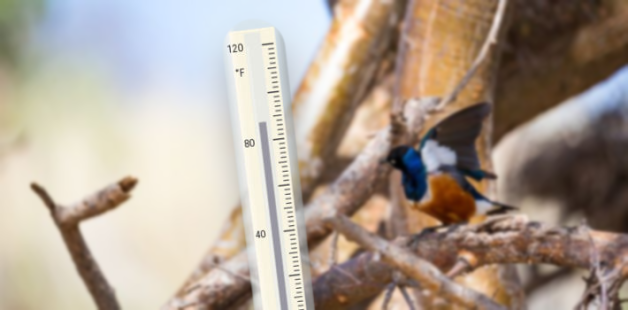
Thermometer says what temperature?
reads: 88 °F
